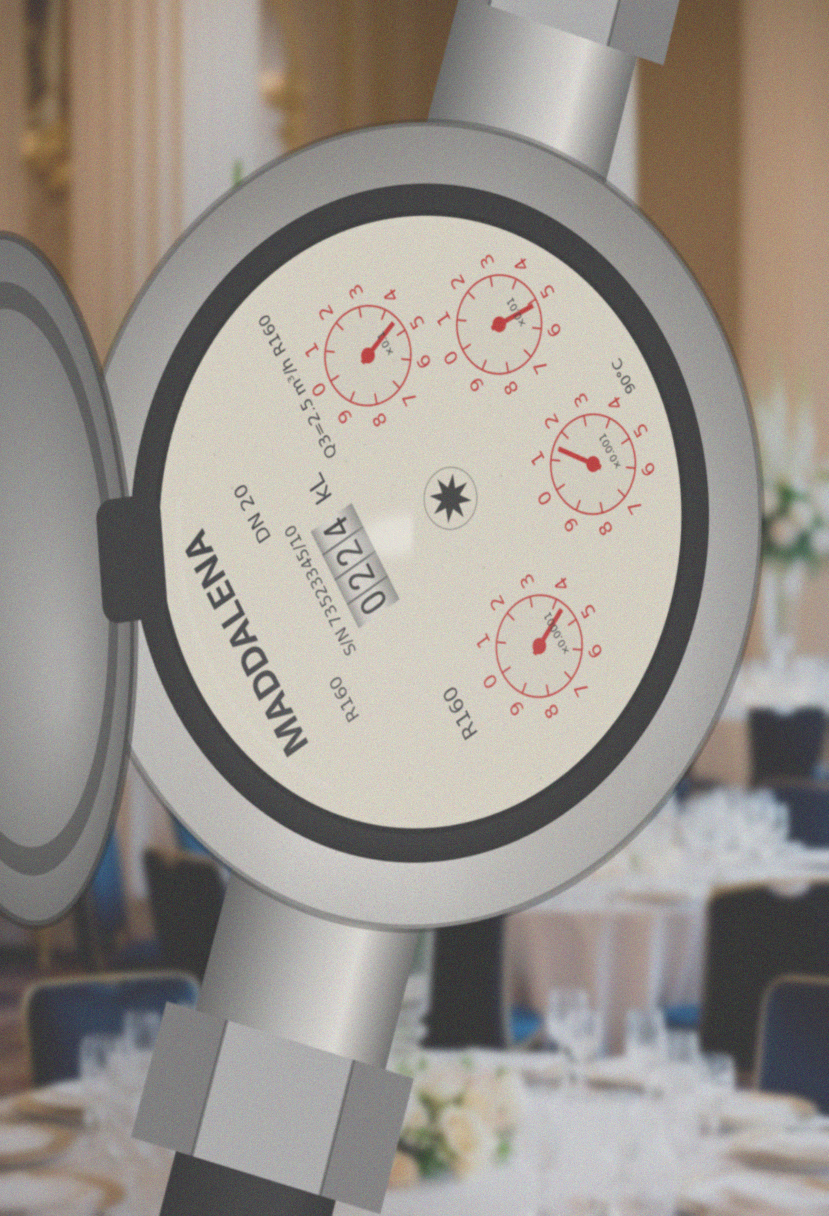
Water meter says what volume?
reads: 224.4514 kL
